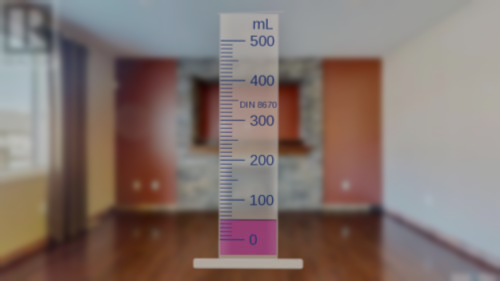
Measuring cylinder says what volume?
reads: 50 mL
